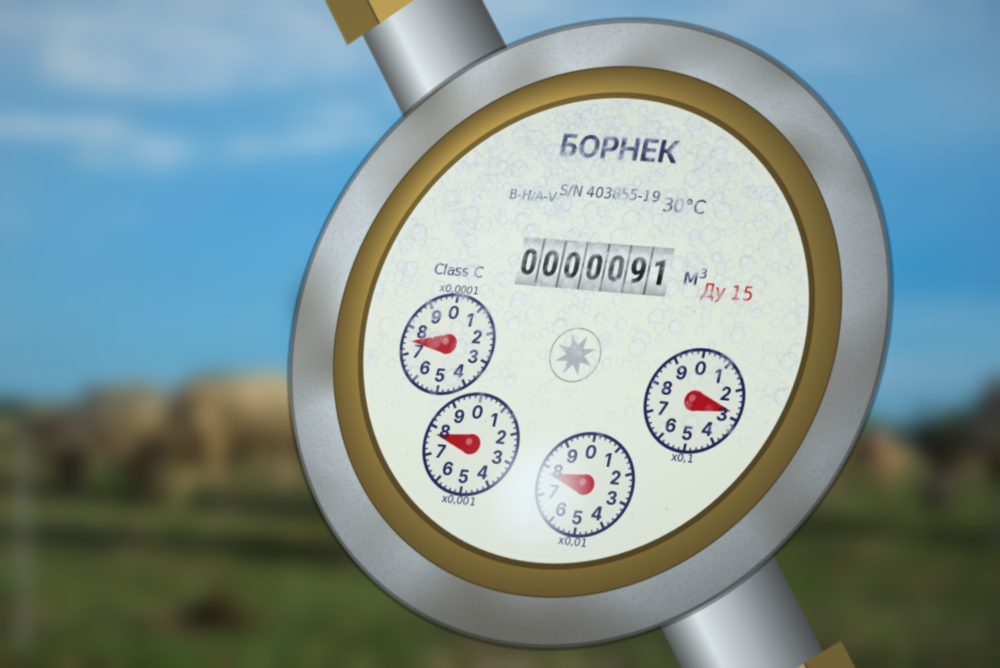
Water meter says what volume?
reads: 91.2777 m³
